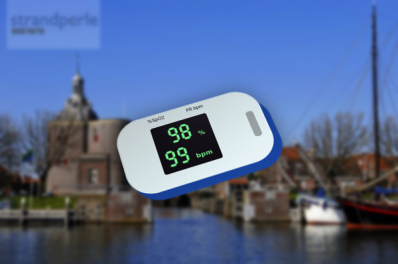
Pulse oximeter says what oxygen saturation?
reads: 98 %
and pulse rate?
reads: 99 bpm
